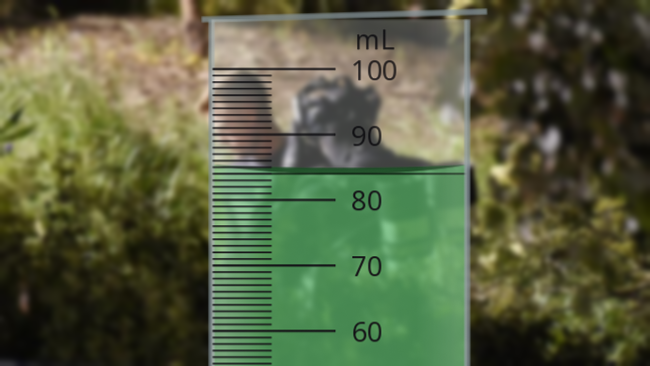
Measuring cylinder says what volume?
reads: 84 mL
